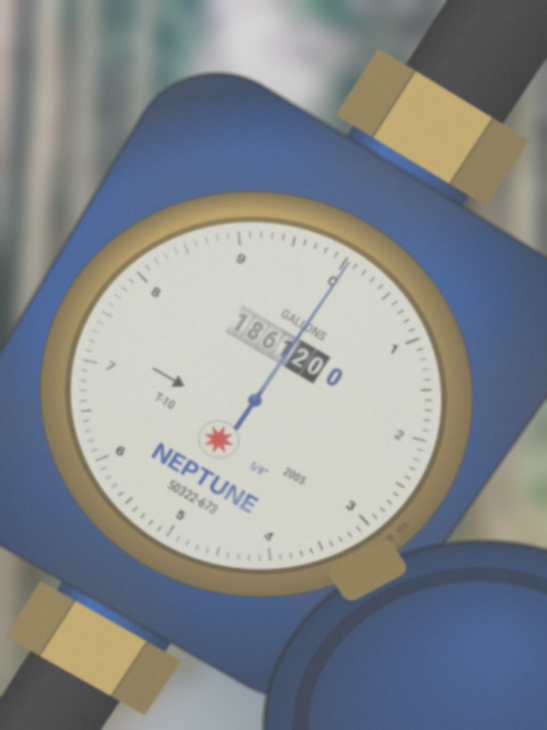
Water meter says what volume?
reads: 1861200.0 gal
